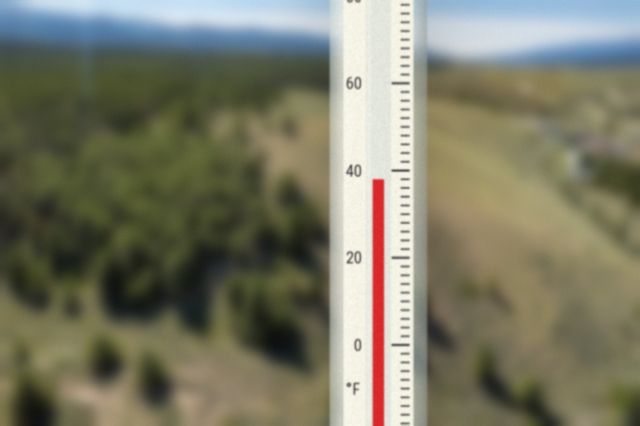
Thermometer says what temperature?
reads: 38 °F
